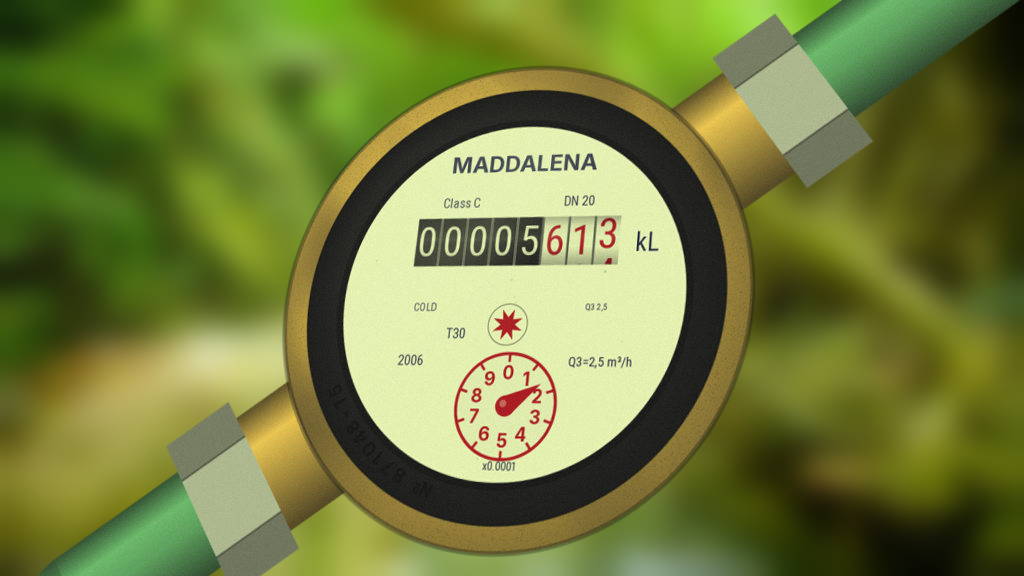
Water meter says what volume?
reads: 5.6131 kL
